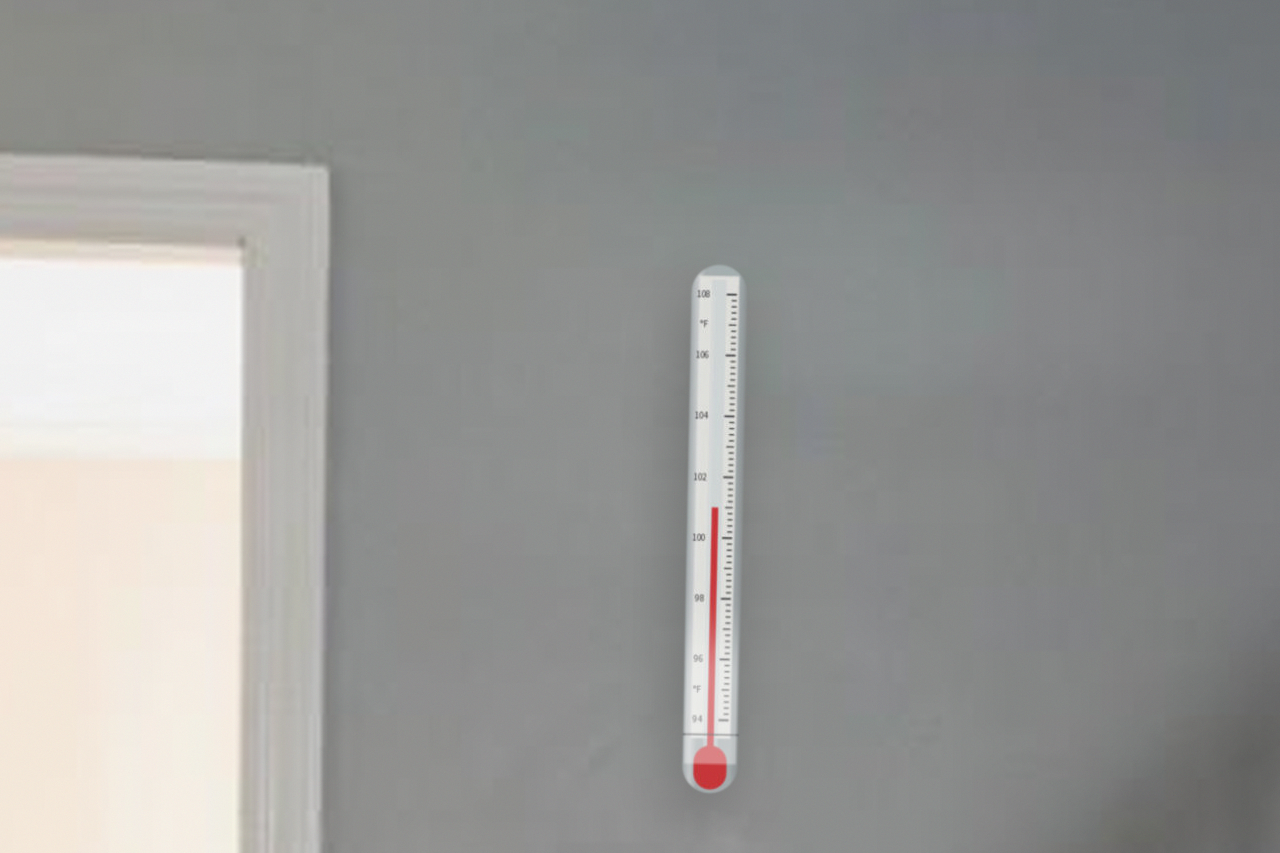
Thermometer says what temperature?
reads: 101 °F
